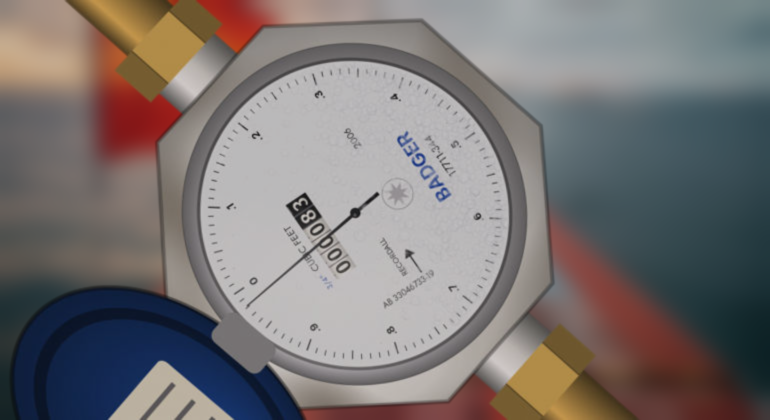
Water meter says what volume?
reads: 82.98 ft³
